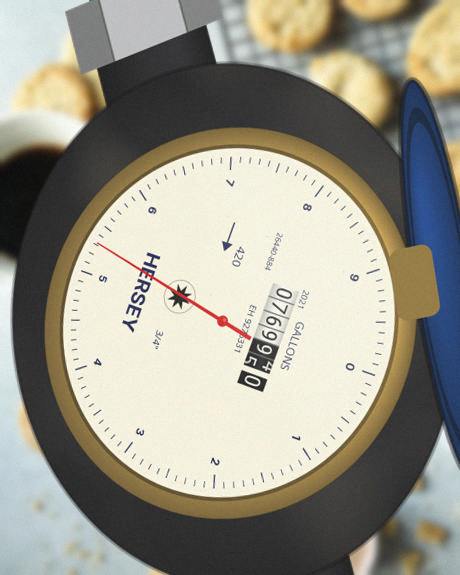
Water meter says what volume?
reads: 769945.3 gal
